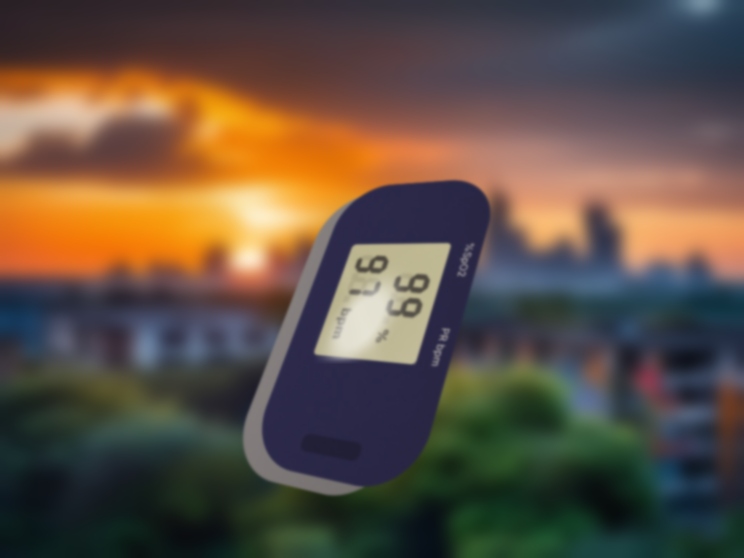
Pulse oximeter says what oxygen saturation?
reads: 99 %
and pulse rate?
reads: 97 bpm
